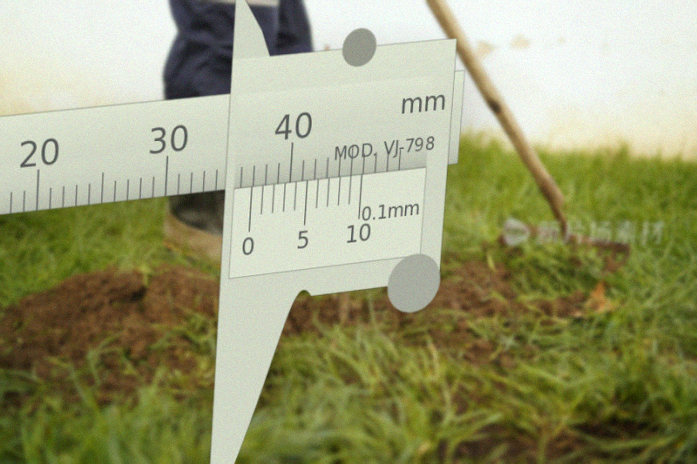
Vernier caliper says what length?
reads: 36.9 mm
